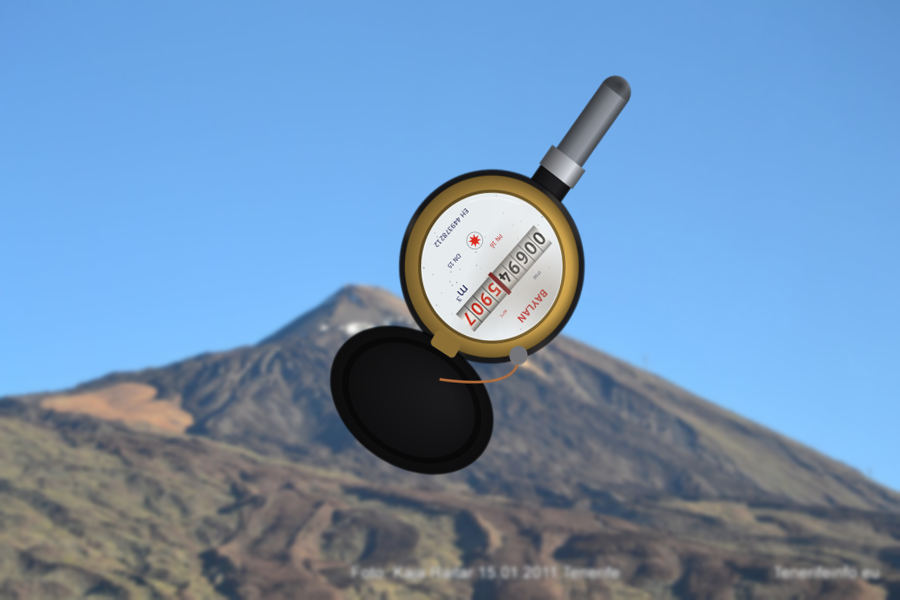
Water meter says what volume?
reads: 694.5907 m³
